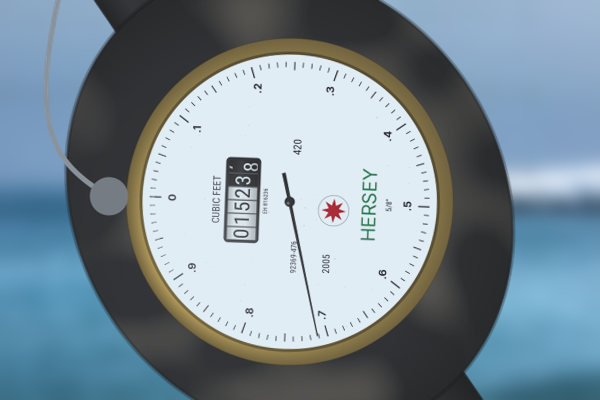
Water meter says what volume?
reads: 15237.71 ft³
